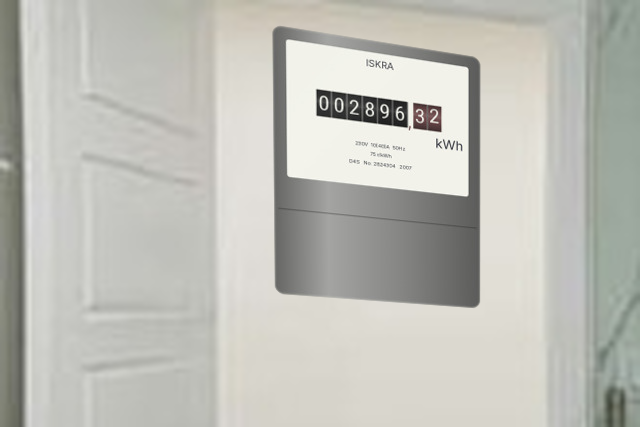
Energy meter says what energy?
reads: 2896.32 kWh
